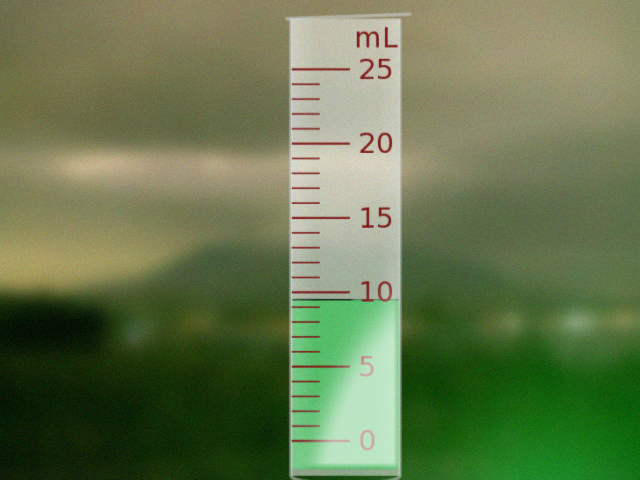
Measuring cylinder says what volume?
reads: 9.5 mL
